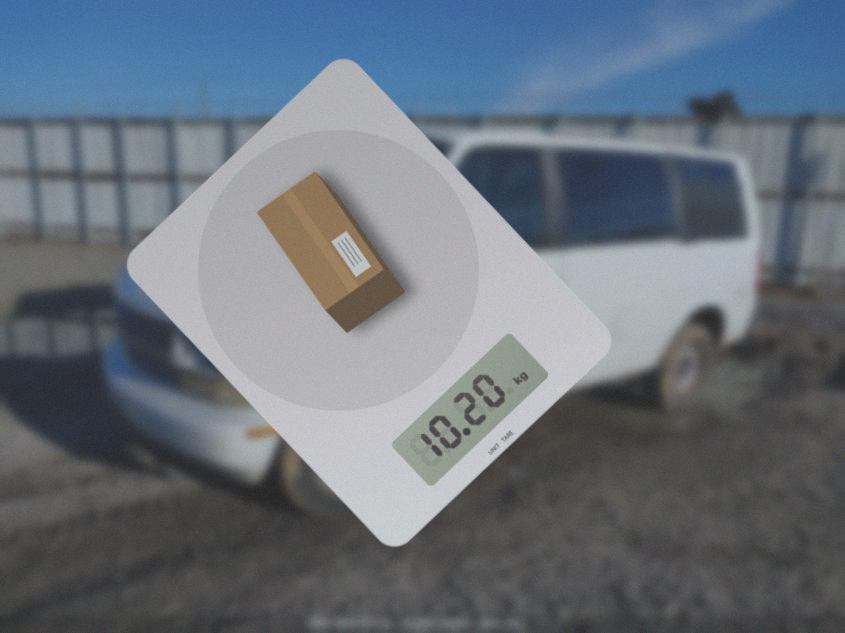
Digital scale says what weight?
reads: 10.20 kg
